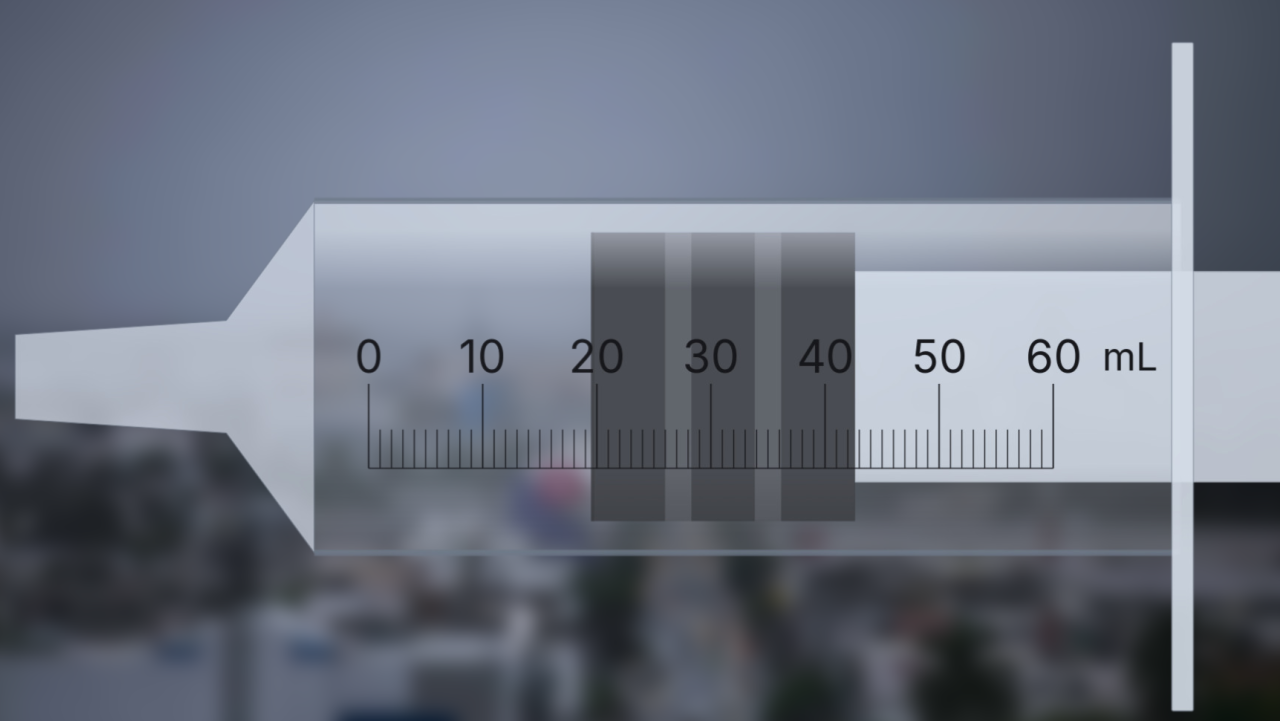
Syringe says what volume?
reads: 19.5 mL
